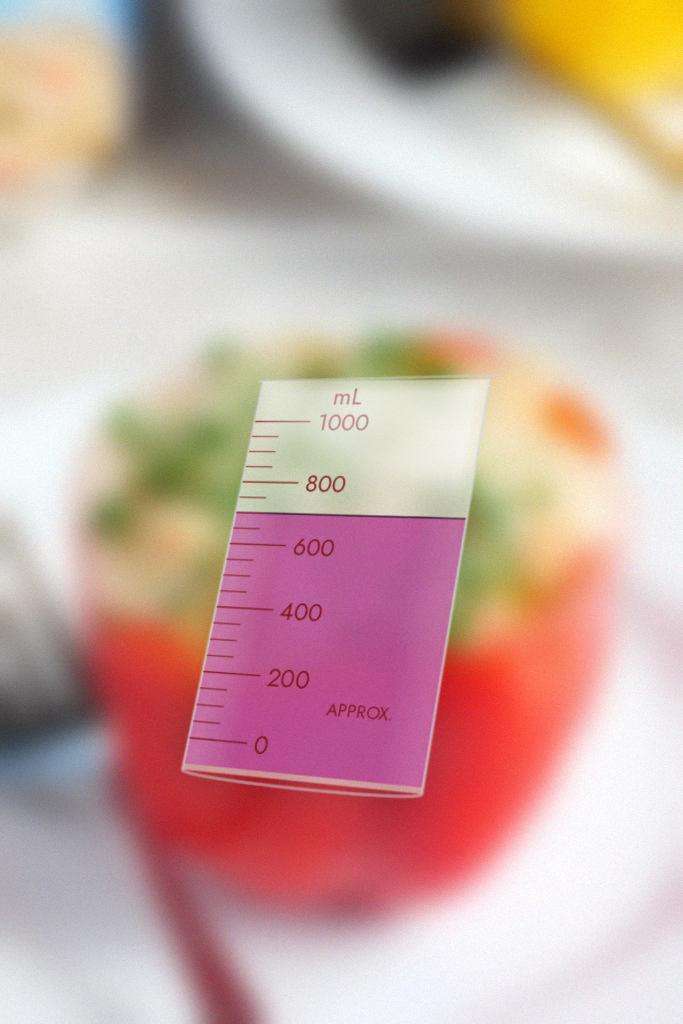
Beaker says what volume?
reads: 700 mL
